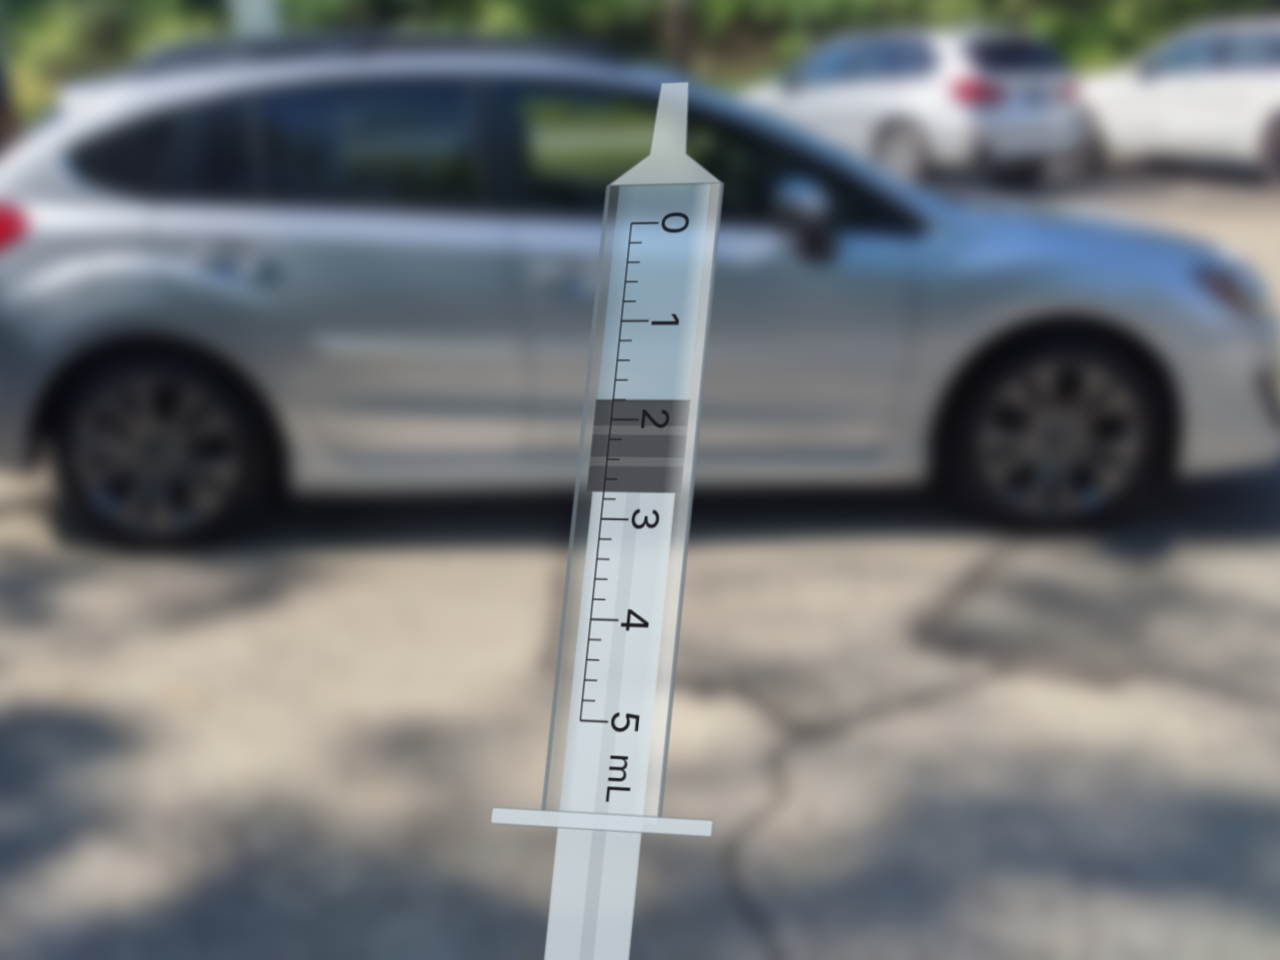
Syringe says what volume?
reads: 1.8 mL
